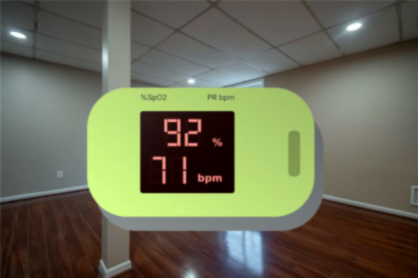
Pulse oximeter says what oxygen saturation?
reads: 92 %
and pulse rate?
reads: 71 bpm
